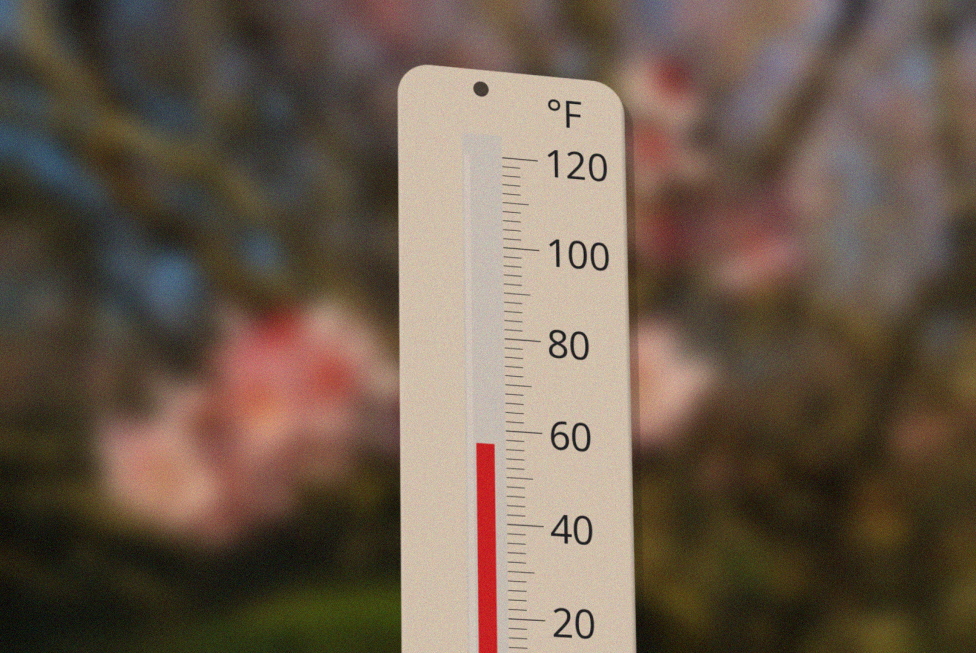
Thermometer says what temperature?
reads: 57 °F
